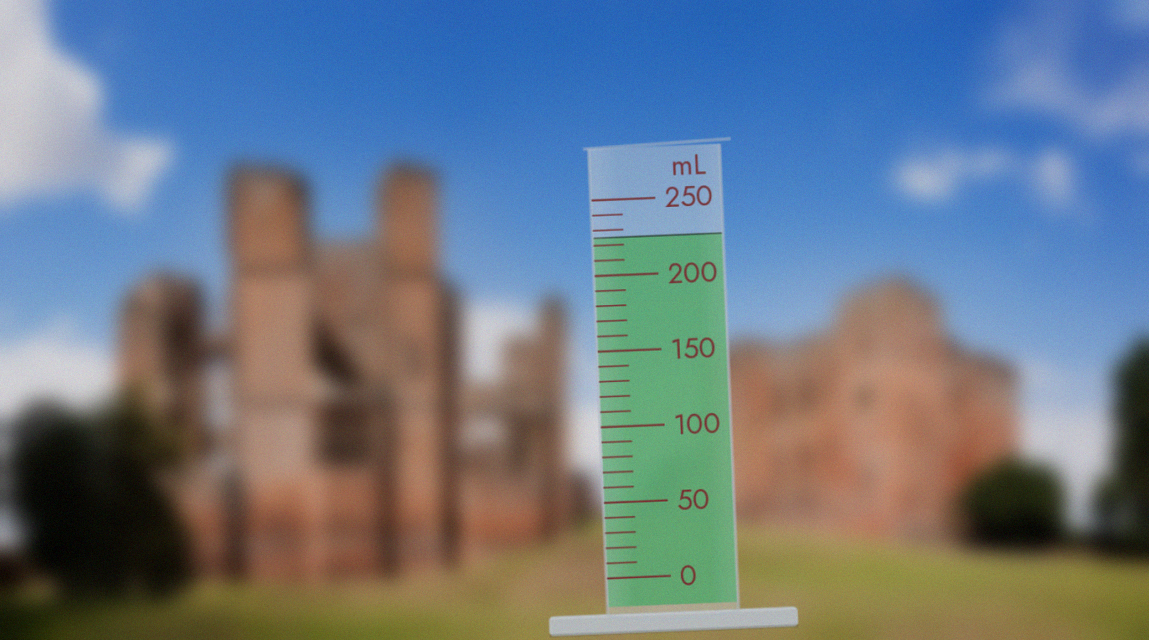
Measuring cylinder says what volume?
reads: 225 mL
